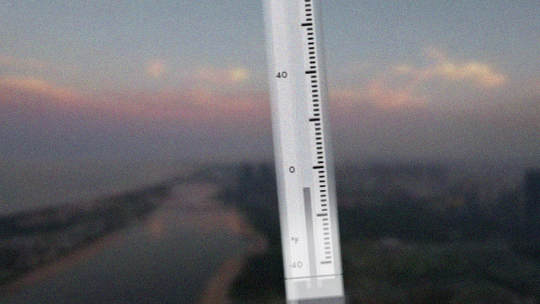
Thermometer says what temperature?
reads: -8 °F
